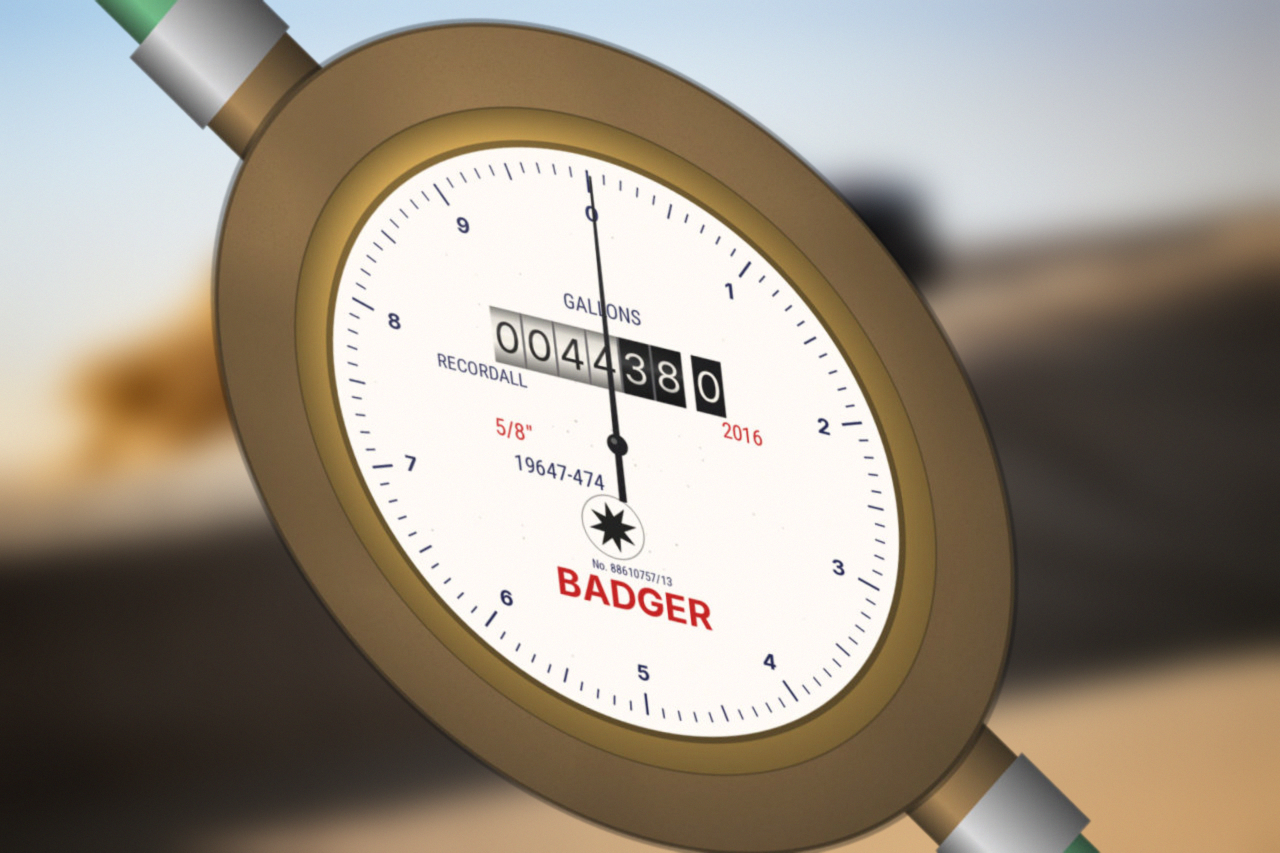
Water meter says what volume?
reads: 44380.0 gal
